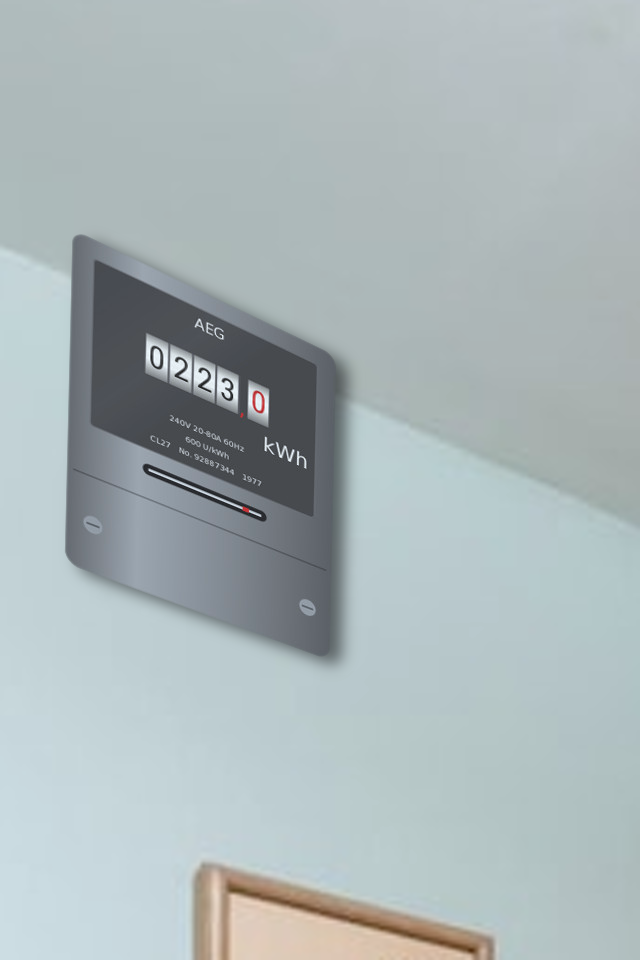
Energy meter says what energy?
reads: 223.0 kWh
